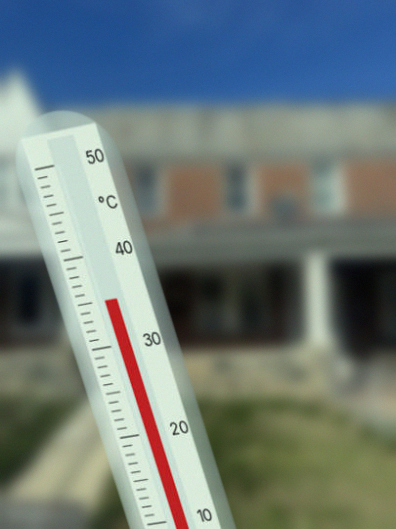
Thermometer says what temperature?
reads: 35 °C
